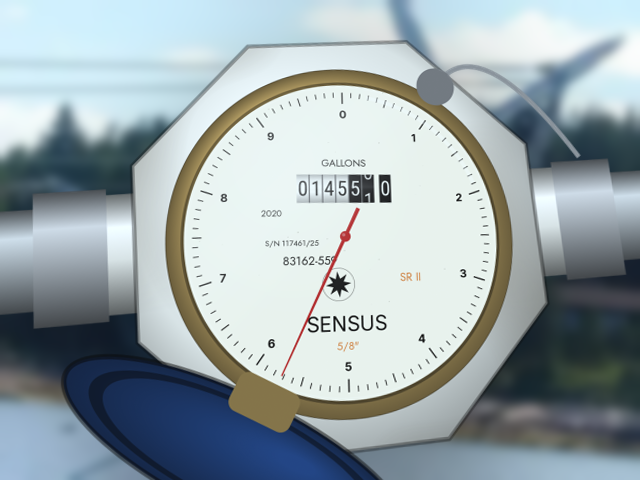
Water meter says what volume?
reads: 145505.7 gal
